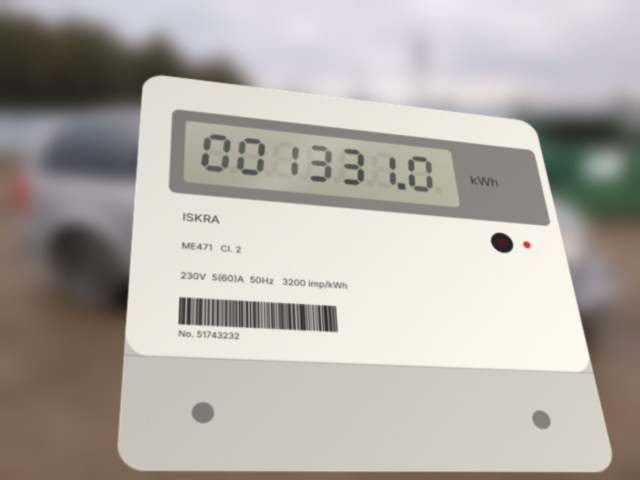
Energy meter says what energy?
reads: 1331.0 kWh
